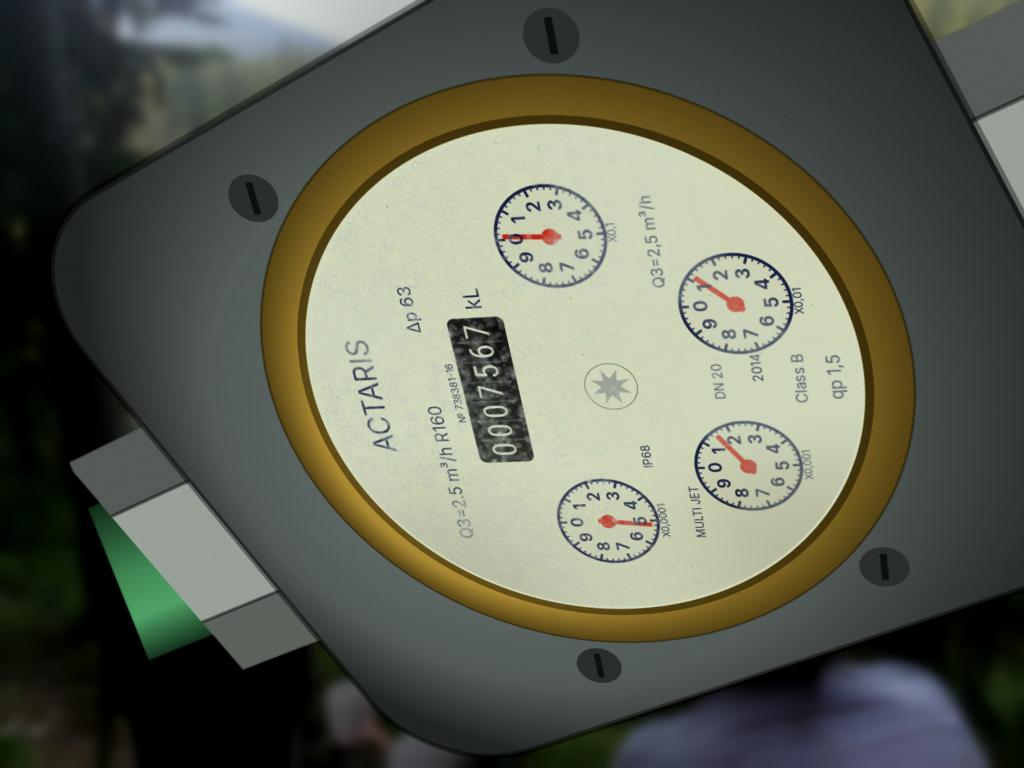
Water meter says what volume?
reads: 7567.0115 kL
